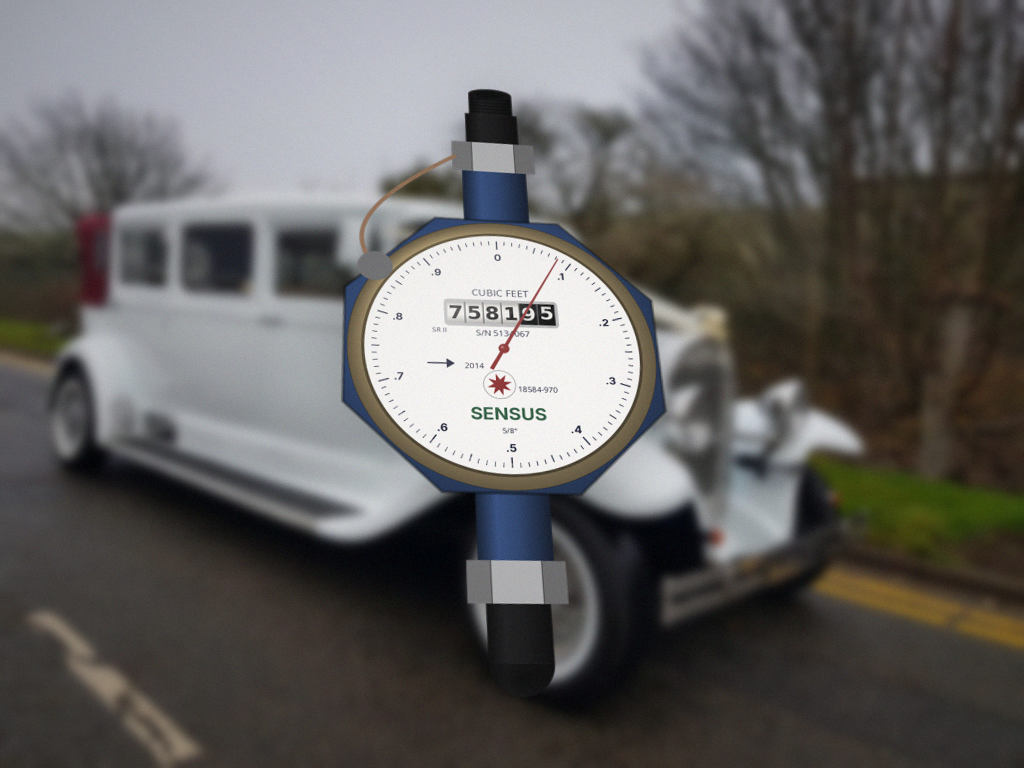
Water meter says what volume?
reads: 758195.08 ft³
